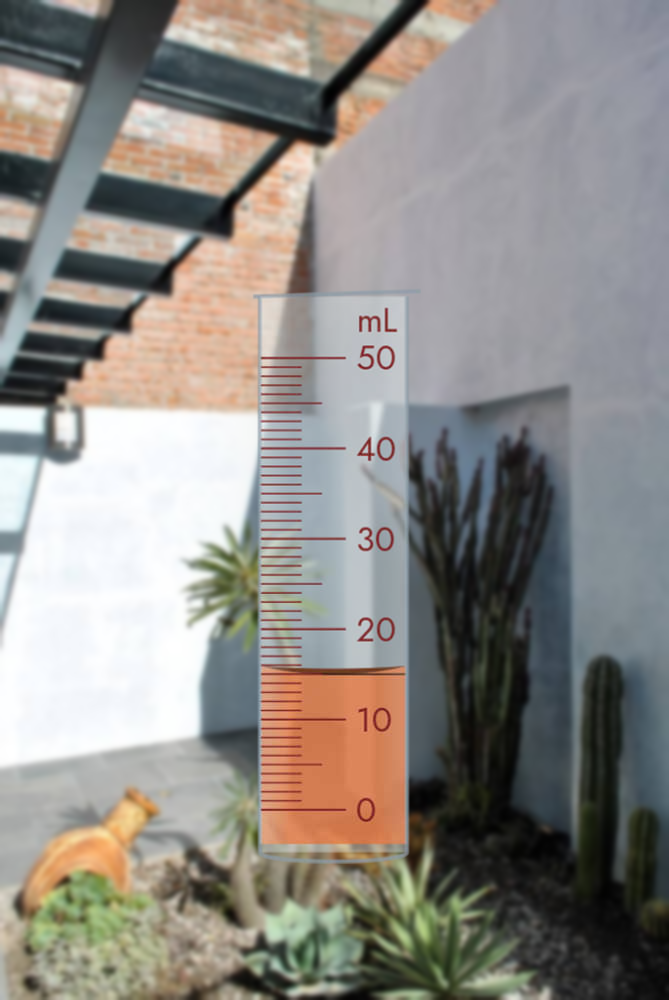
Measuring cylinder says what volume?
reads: 15 mL
